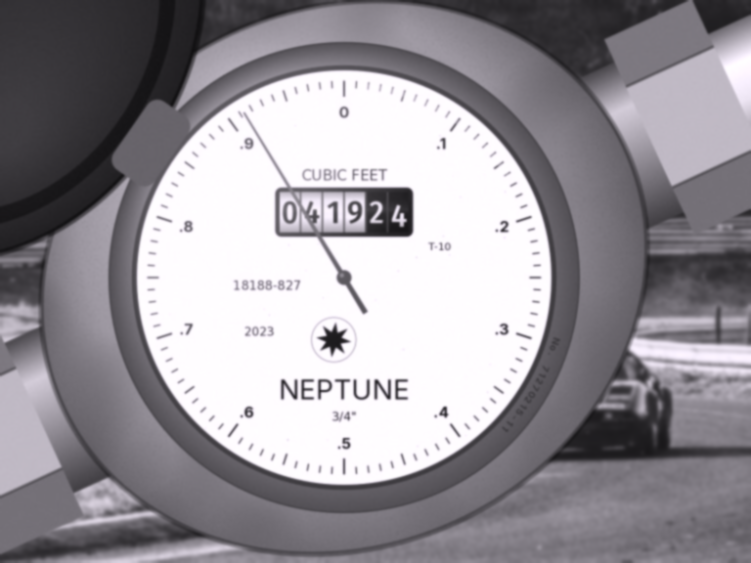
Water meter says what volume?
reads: 41923.91 ft³
